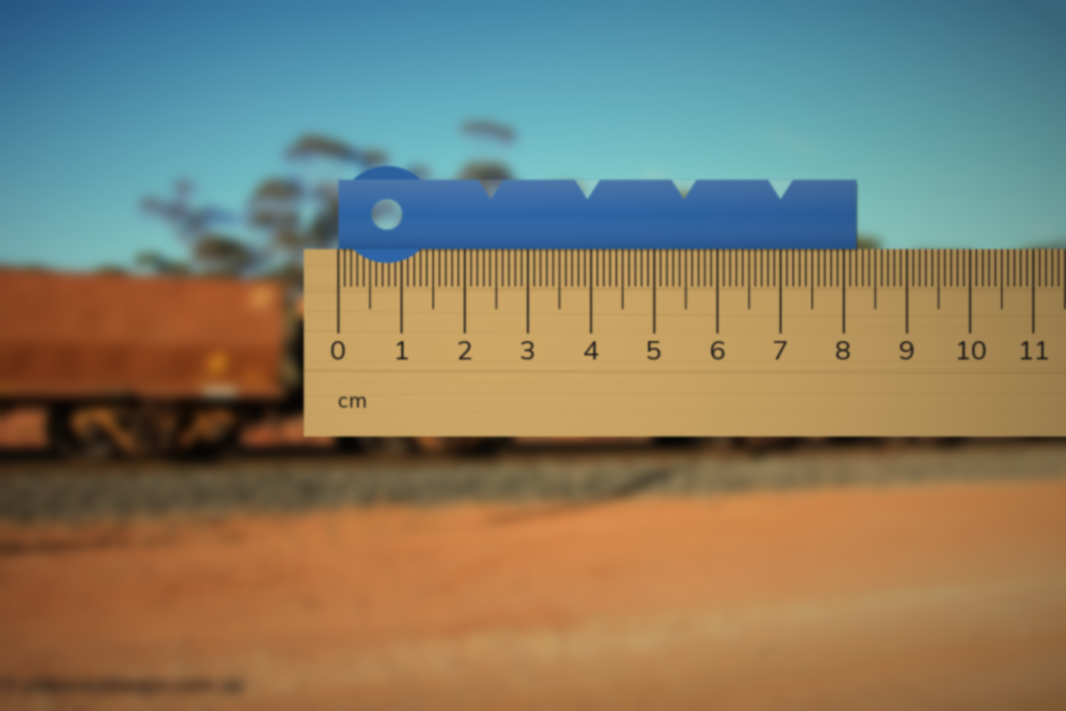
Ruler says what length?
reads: 8.2 cm
